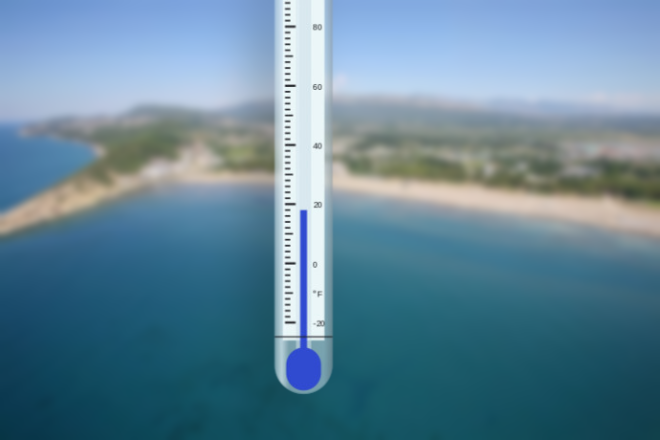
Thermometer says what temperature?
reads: 18 °F
